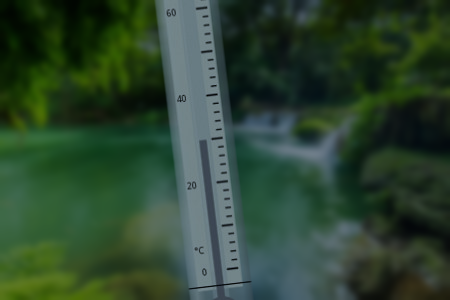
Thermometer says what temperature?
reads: 30 °C
